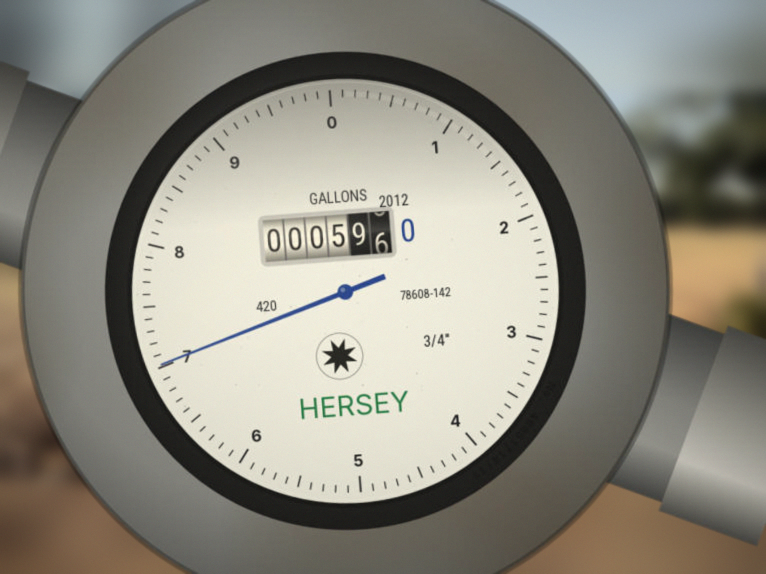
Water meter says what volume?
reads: 5957.0 gal
